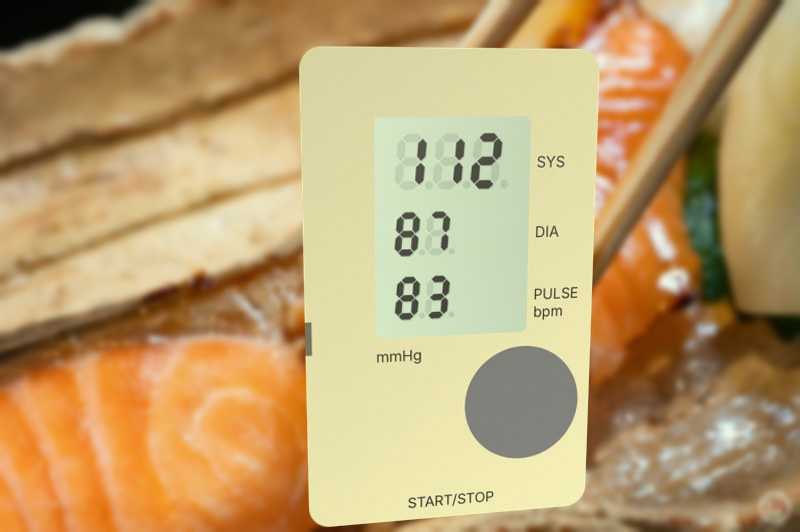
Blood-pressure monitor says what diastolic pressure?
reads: 87 mmHg
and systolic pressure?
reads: 112 mmHg
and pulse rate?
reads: 83 bpm
